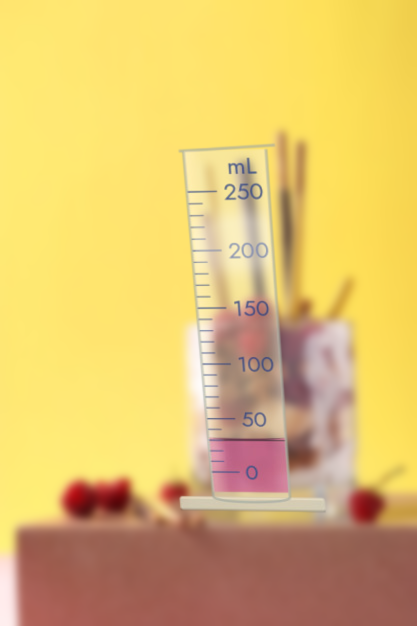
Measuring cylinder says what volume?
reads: 30 mL
